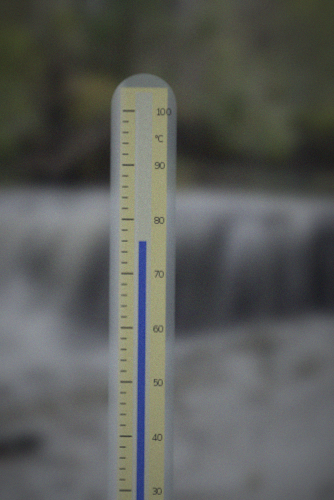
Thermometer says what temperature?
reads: 76 °C
